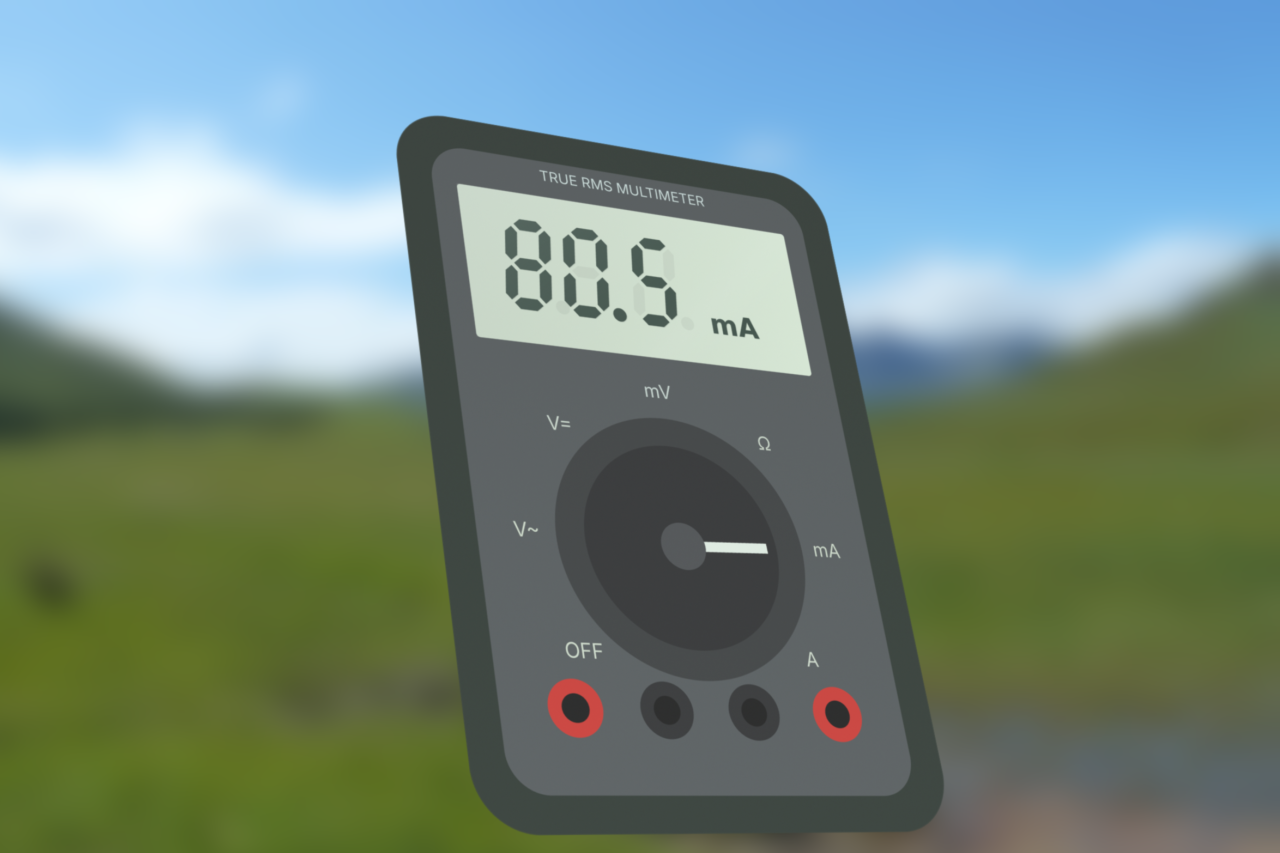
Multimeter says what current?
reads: 80.5 mA
